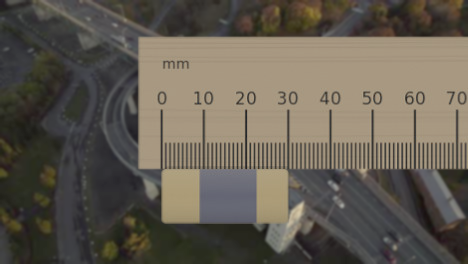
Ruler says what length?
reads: 30 mm
